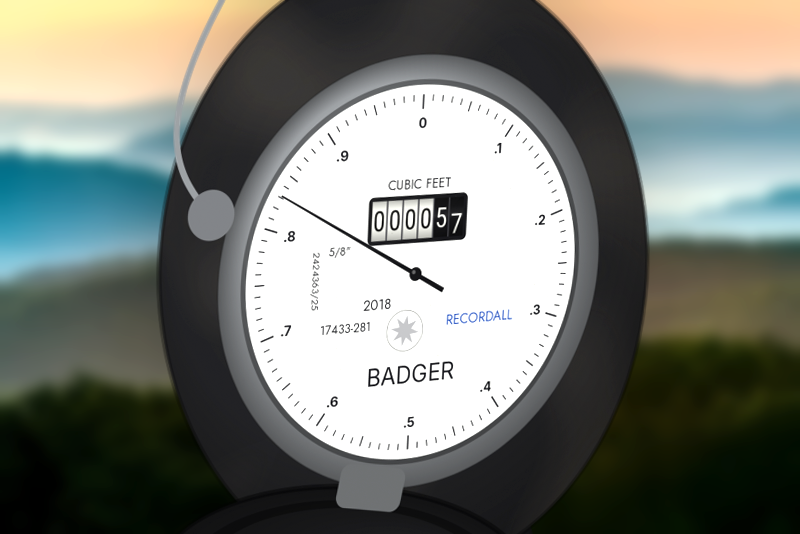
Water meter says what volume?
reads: 56.83 ft³
